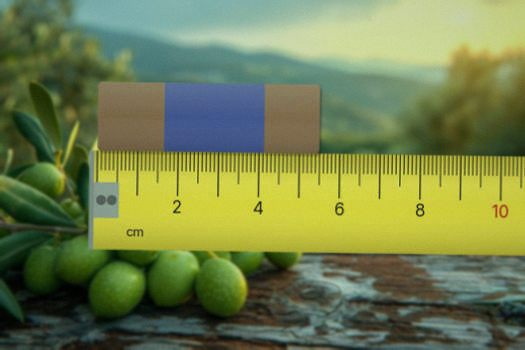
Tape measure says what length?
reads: 5.5 cm
